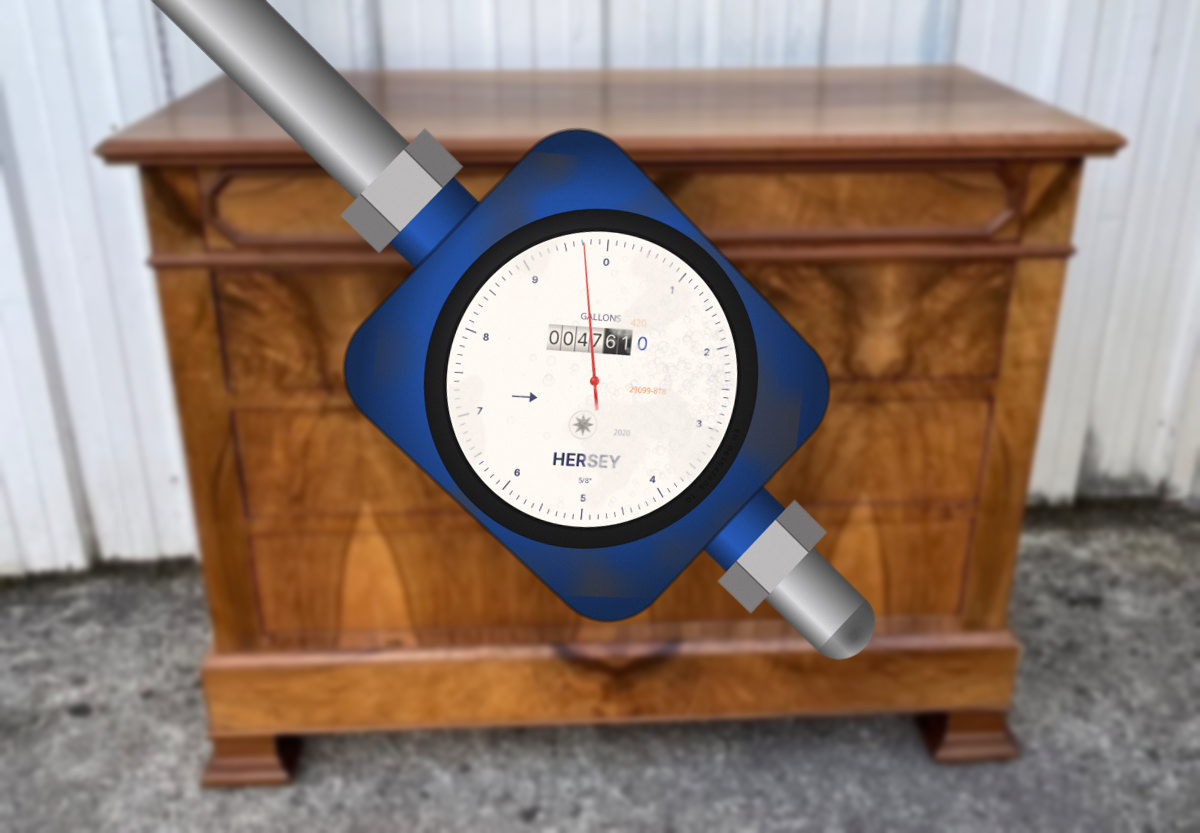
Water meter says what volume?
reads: 47609.7 gal
